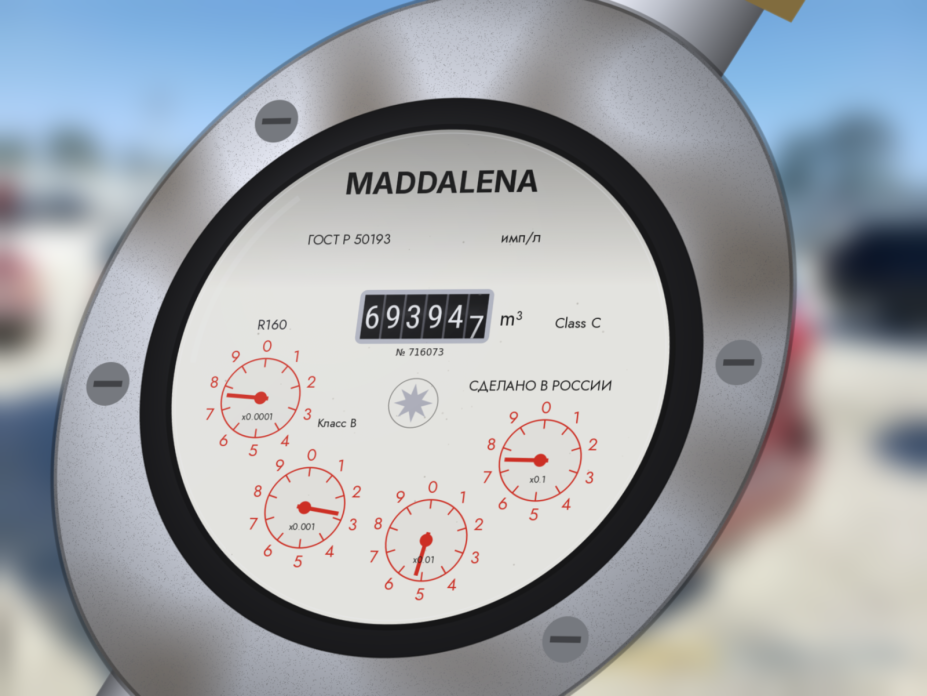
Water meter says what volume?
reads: 693946.7527 m³
